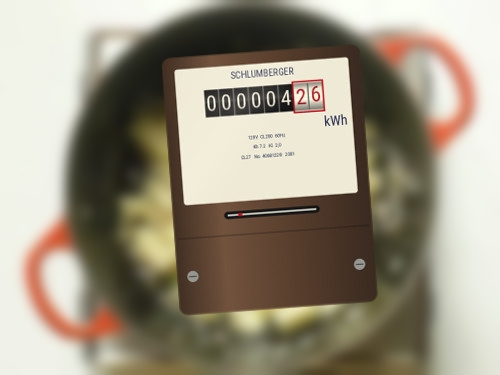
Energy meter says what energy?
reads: 4.26 kWh
